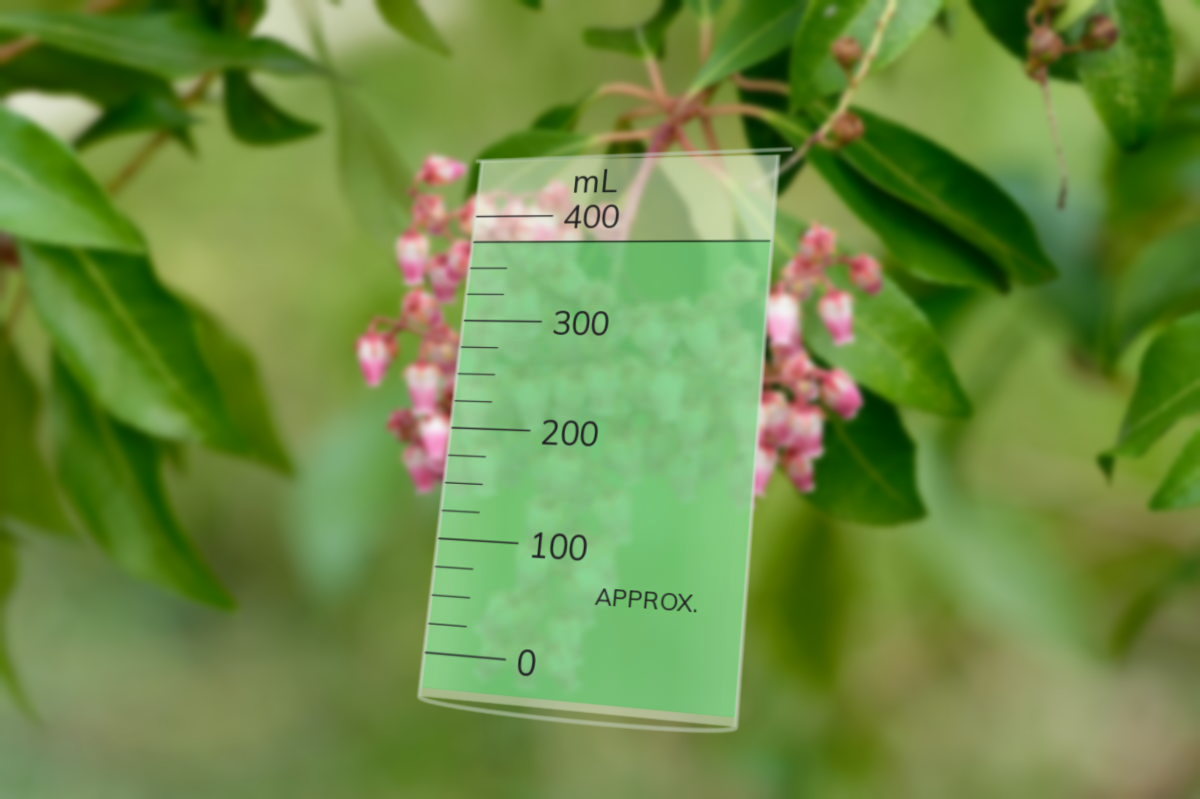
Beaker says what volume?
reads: 375 mL
